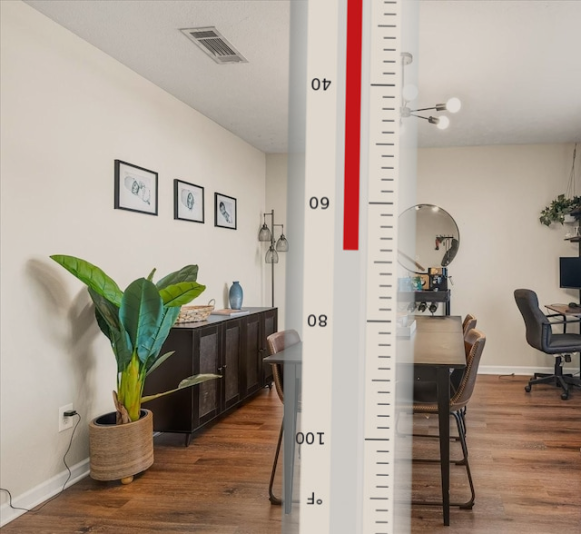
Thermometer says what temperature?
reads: 68 °F
